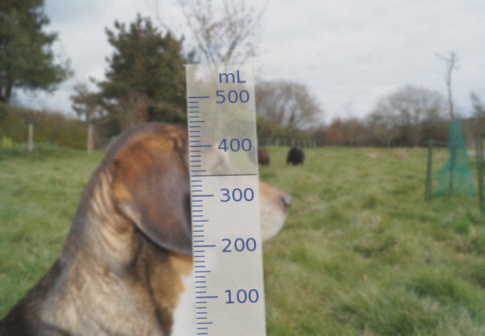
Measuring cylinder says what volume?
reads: 340 mL
